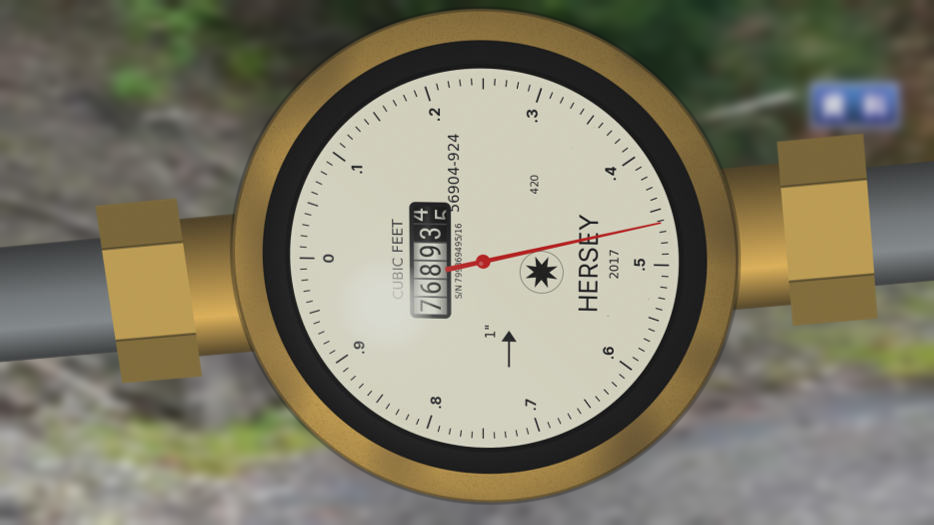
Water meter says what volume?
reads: 768934.46 ft³
